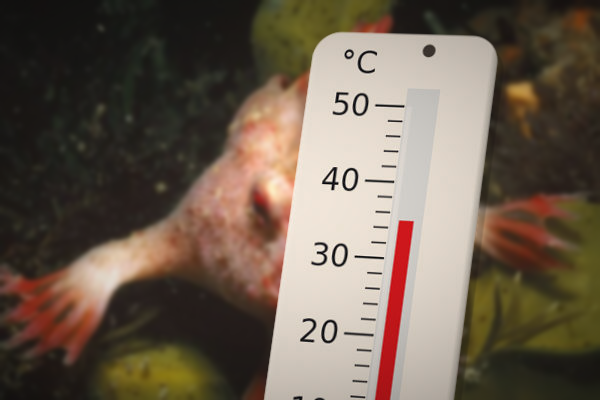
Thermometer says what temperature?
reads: 35 °C
